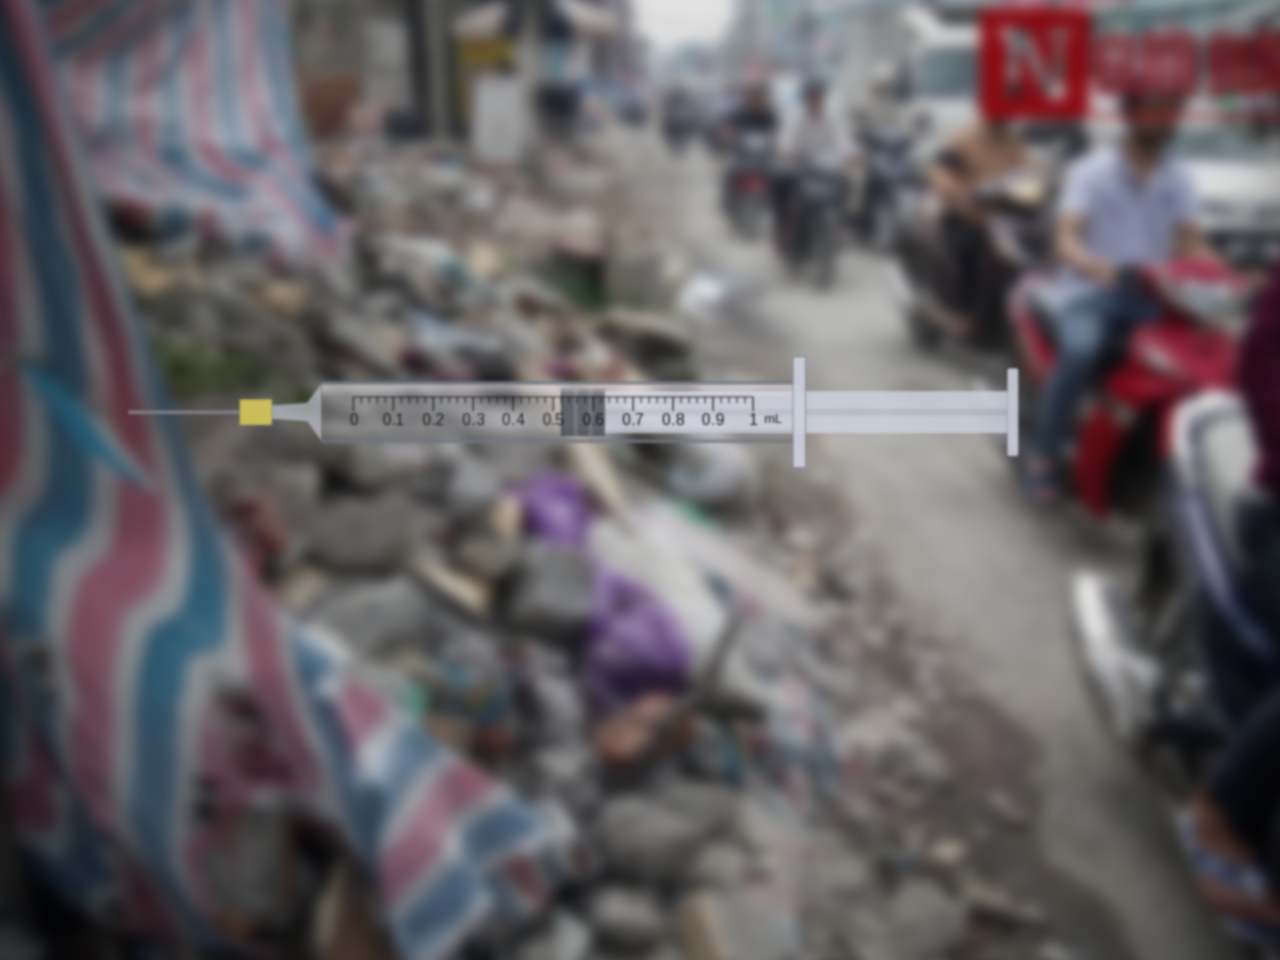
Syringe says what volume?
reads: 0.52 mL
